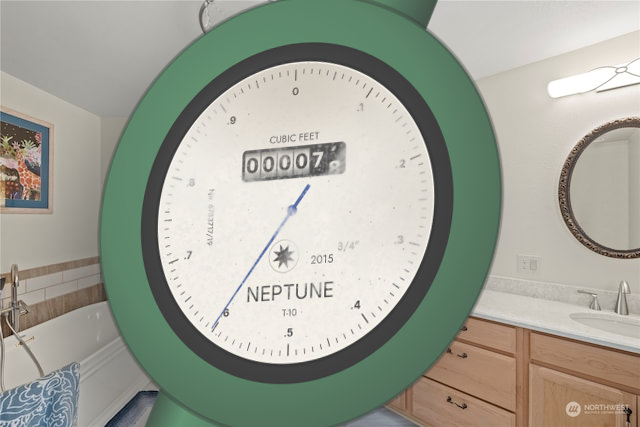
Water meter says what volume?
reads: 77.60 ft³
